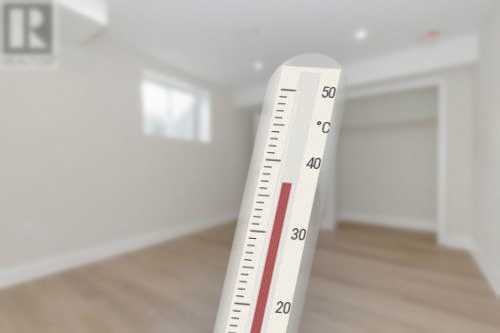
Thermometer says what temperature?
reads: 37 °C
